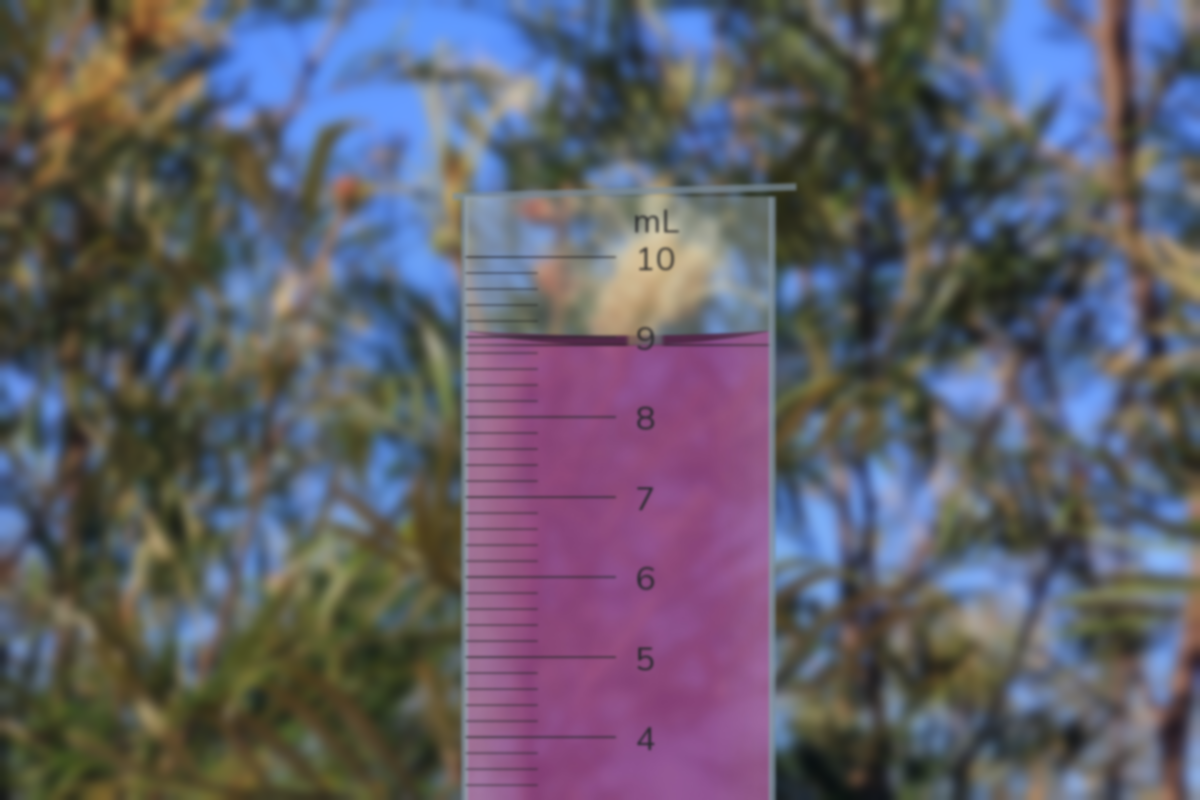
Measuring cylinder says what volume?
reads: 8.9 mL
